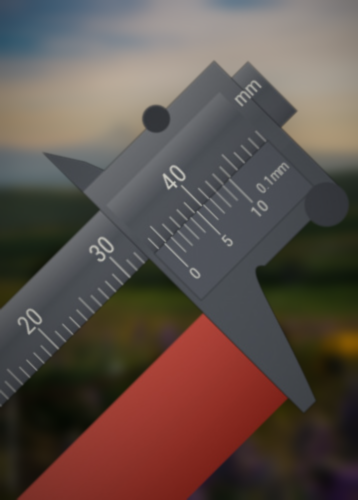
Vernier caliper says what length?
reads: 34.8 mm
